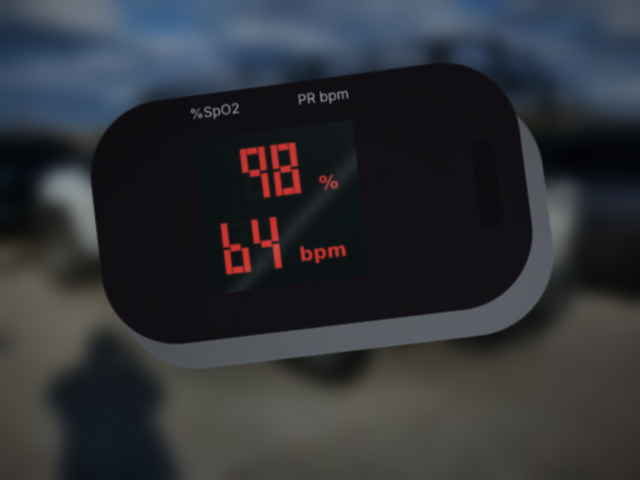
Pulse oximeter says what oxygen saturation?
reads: 98 %
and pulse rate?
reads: 64 bpm
